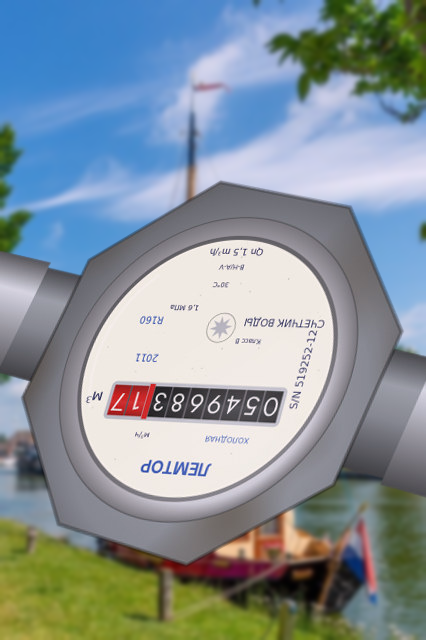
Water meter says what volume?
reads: 549683.17 m³
